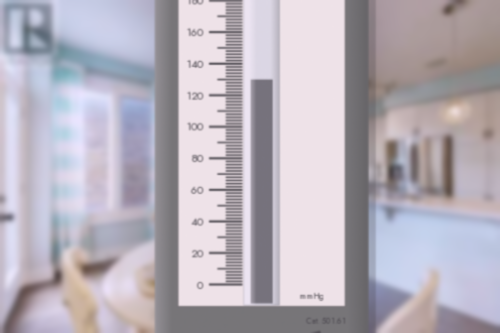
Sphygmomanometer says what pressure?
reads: 130 mmHg
